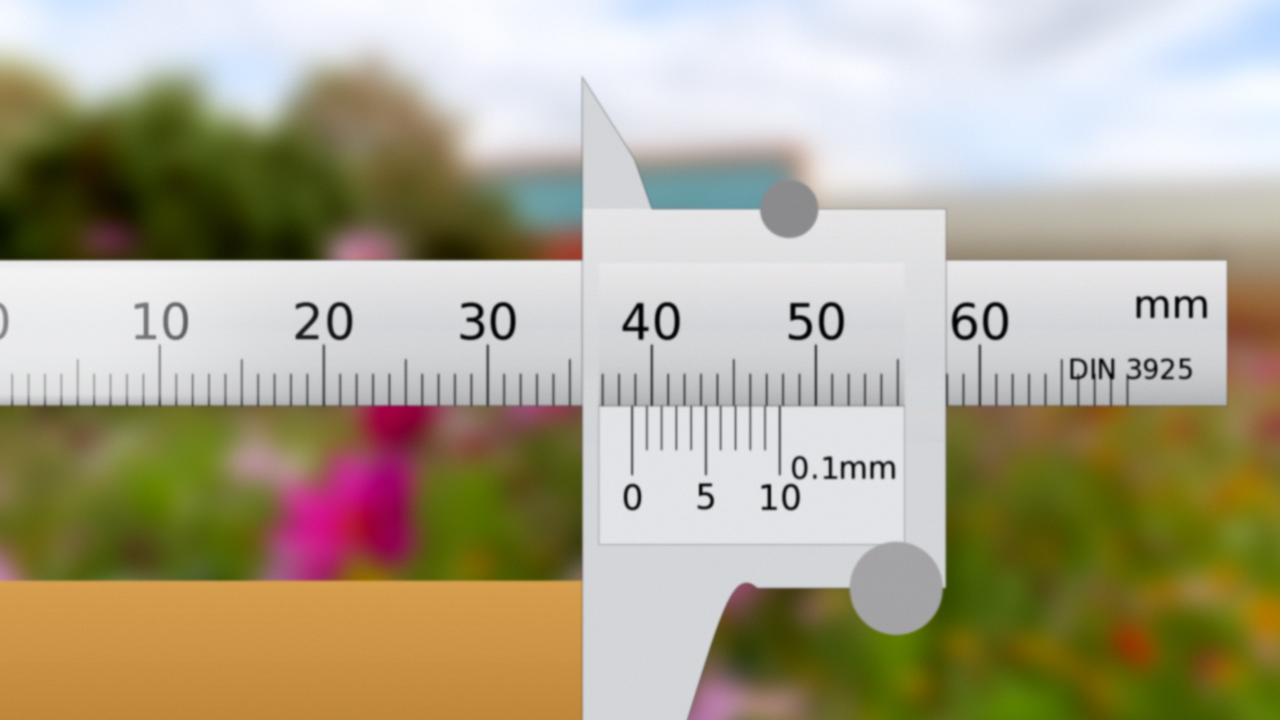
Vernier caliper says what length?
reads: 38.8 mm
